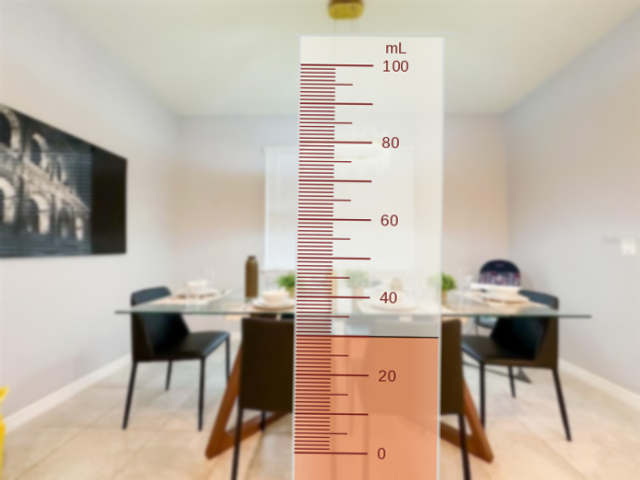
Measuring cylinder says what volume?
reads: 30 mL
